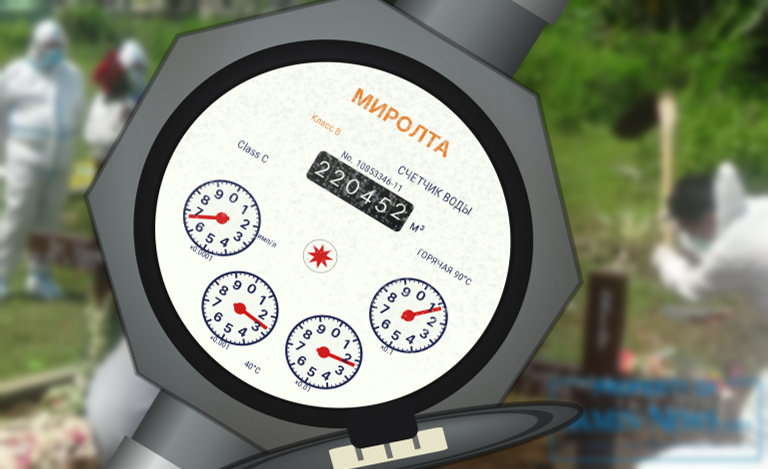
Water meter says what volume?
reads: 220452.1226 m³
